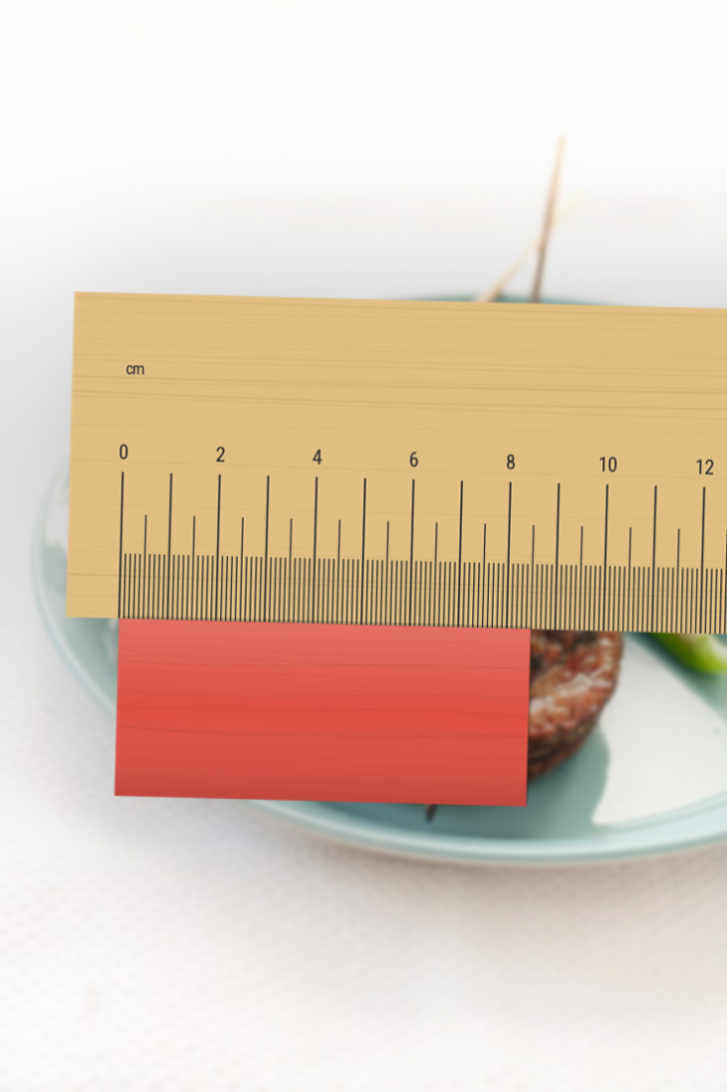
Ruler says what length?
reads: 8.5 cm
